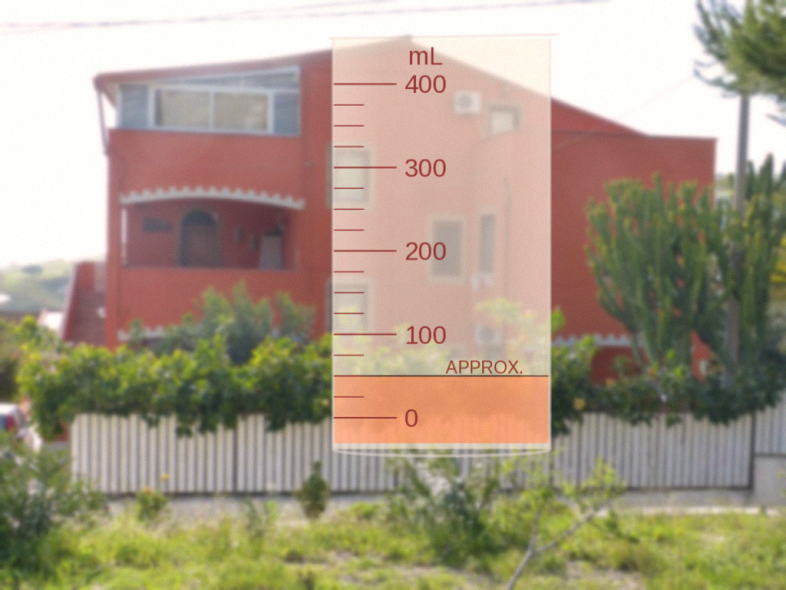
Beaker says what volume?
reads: 50 mL
